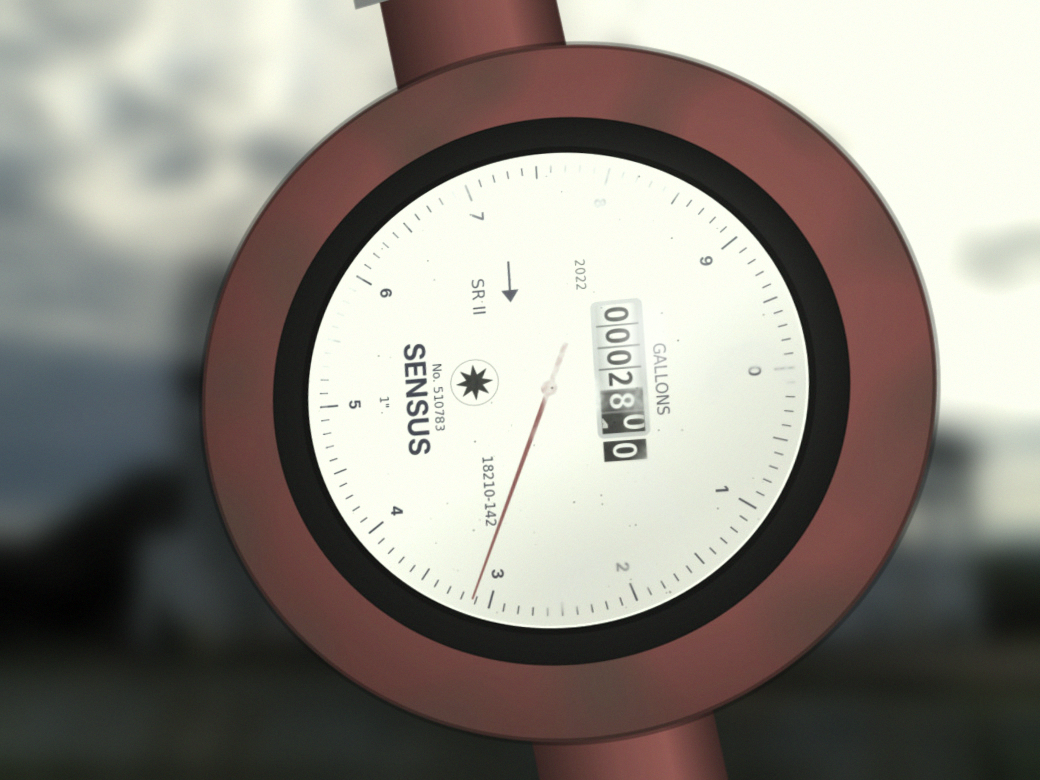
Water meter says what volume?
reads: 2803.1 gal
